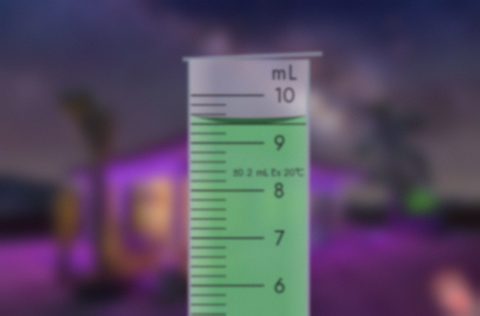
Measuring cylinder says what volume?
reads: 9.4 mL
